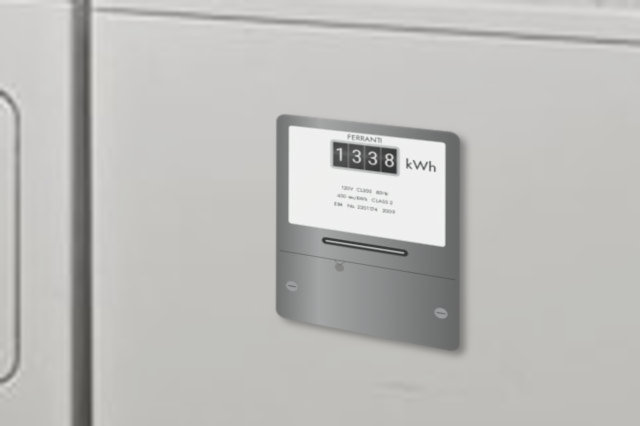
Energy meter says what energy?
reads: 1338 kWh
